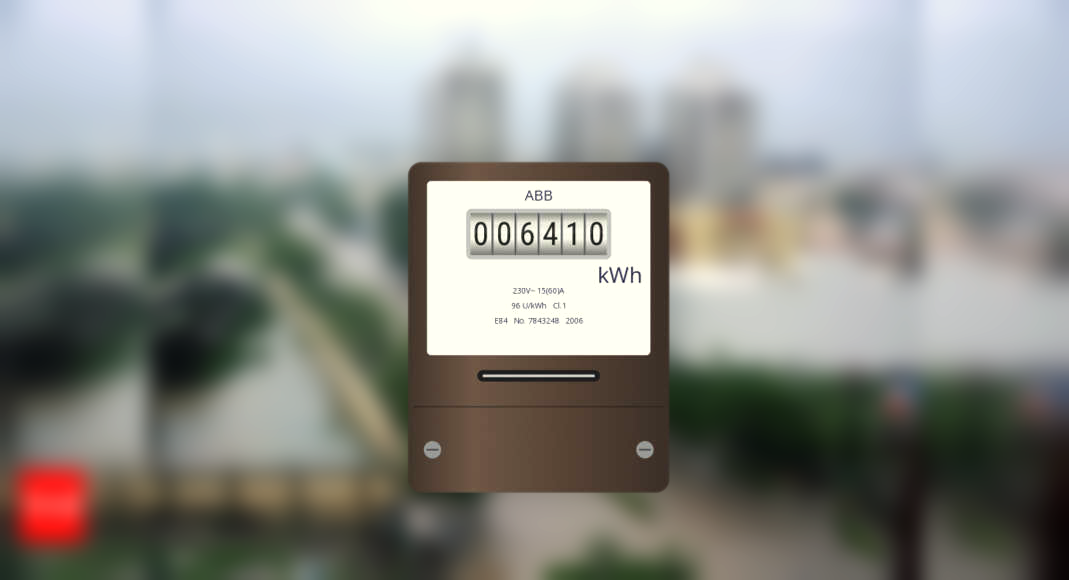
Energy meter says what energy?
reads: 6410 kWh
